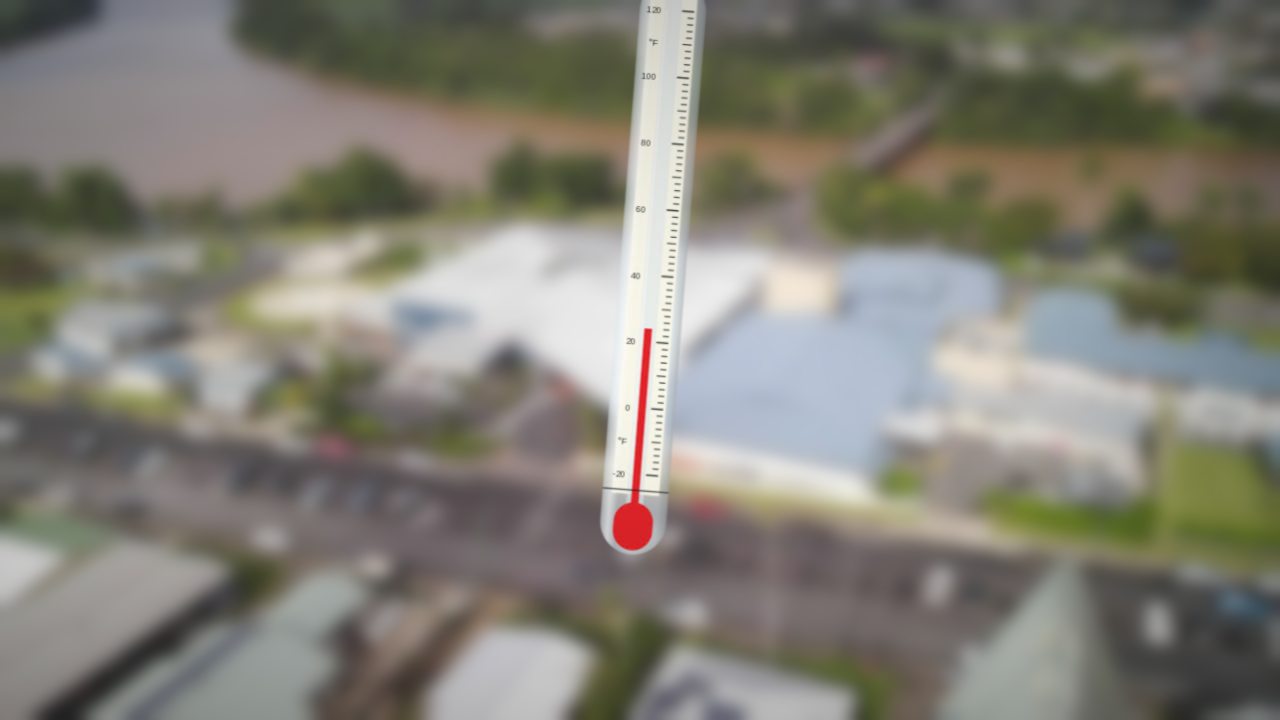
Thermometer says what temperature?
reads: 24 °F
